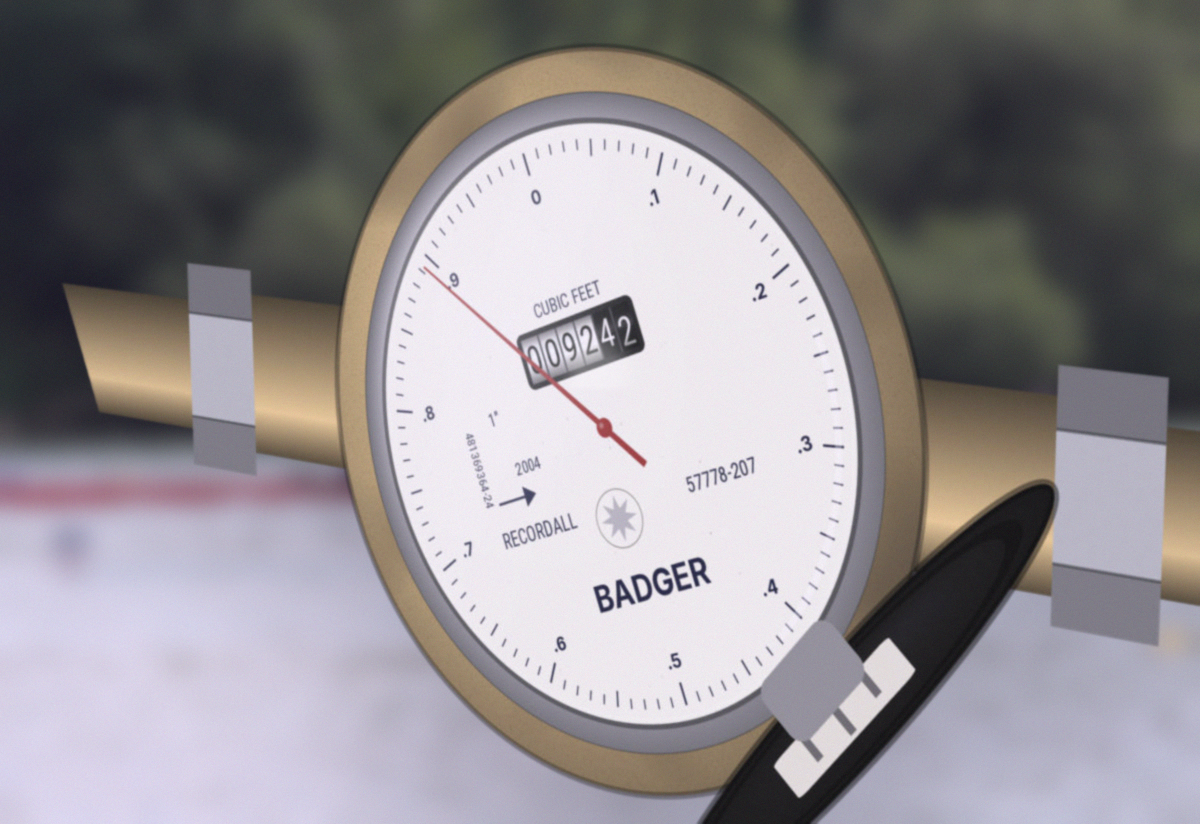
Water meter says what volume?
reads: 9241.89 ft³
